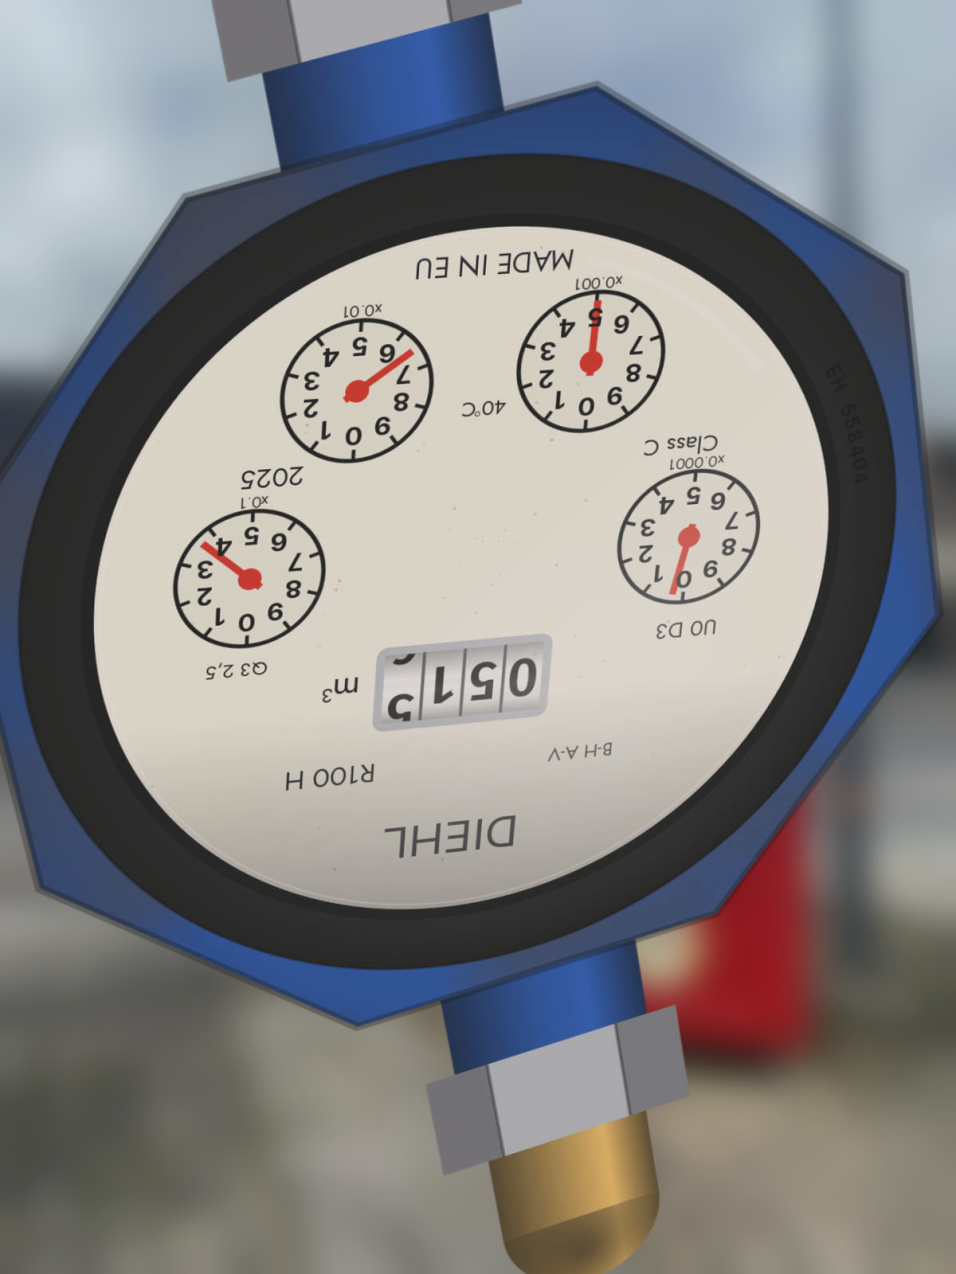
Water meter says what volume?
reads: 515.3650 m³
